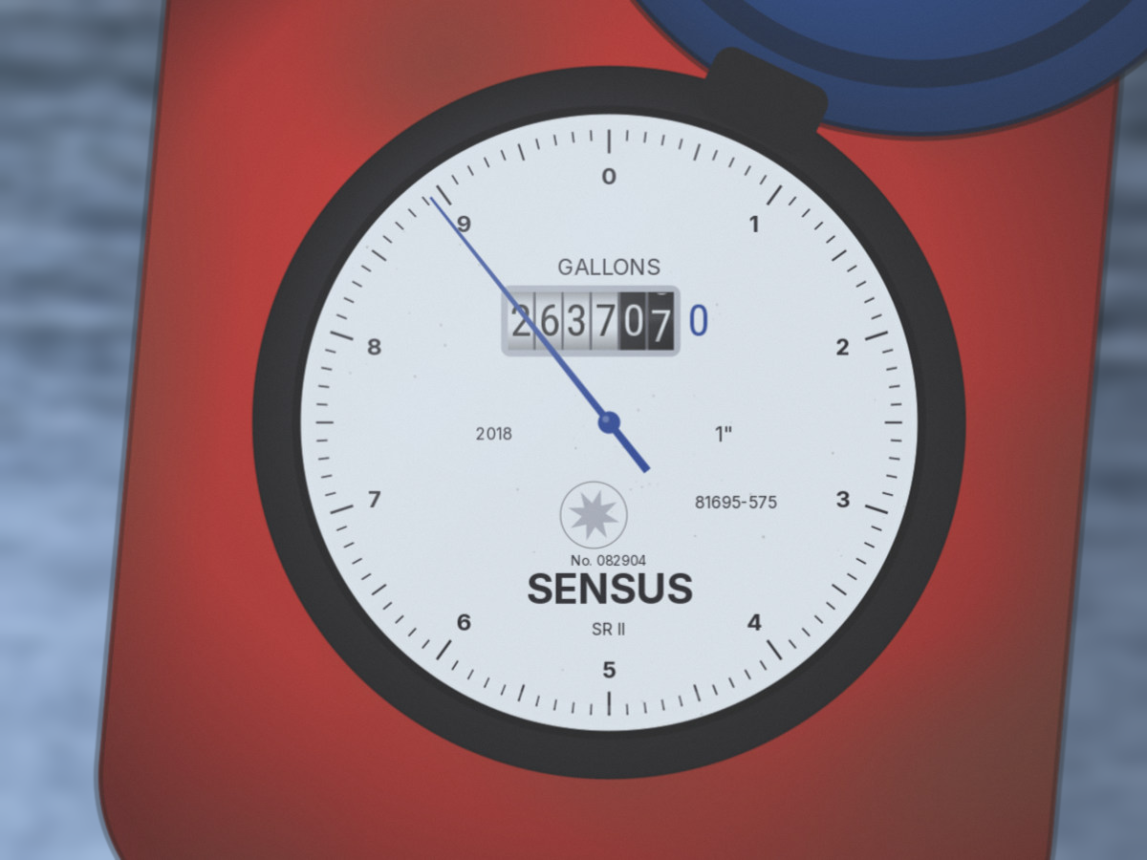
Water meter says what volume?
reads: 2637068.9 gal
